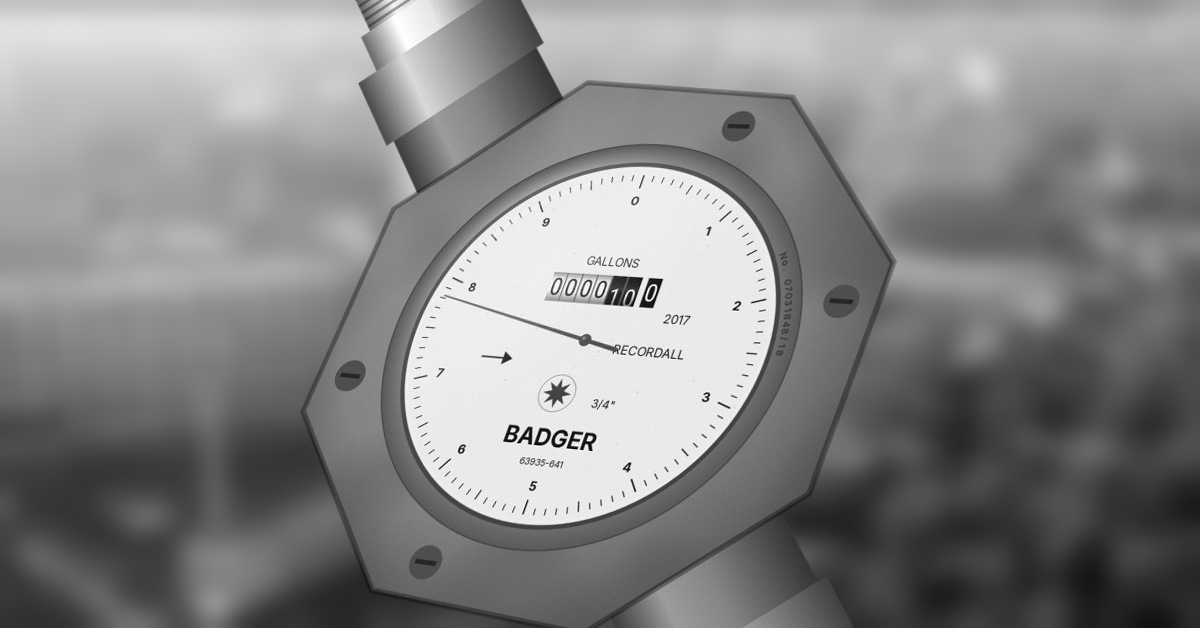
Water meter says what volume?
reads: 97.8 gal
